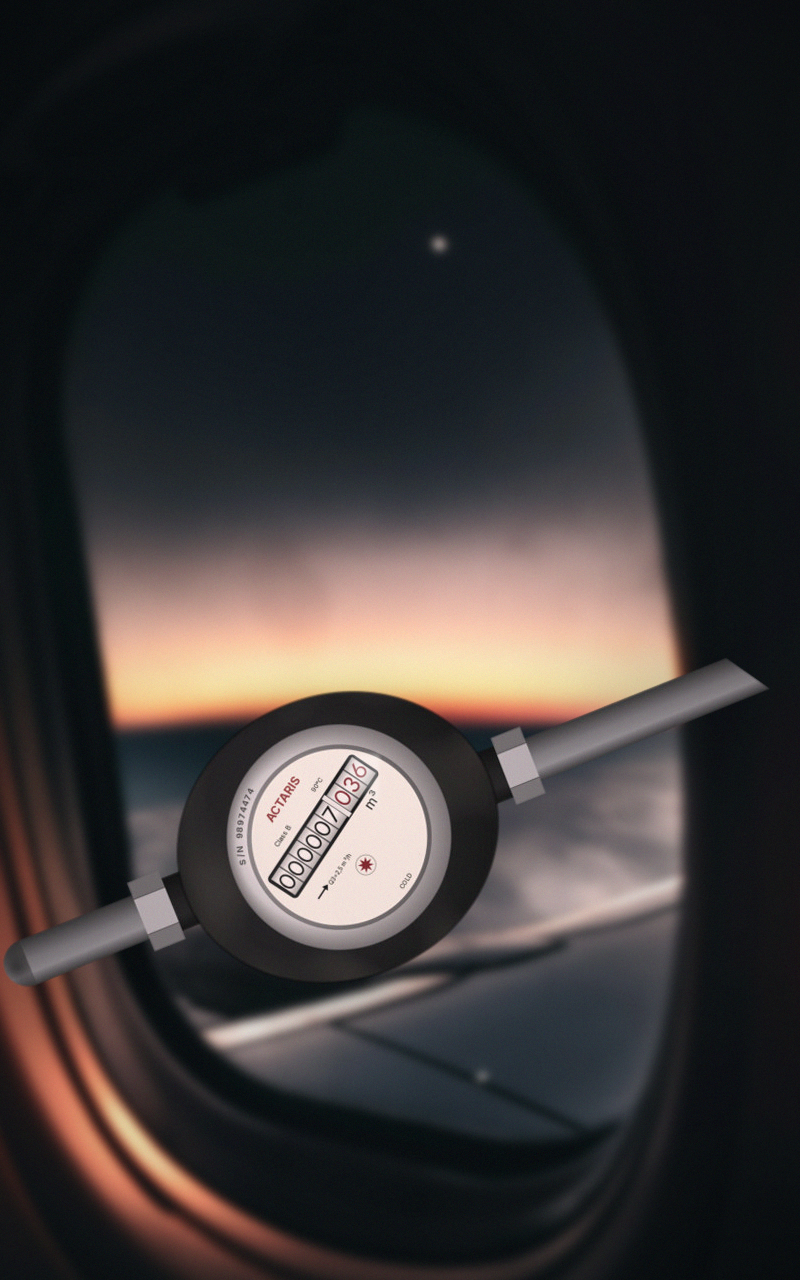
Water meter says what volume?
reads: 7.036 m³
